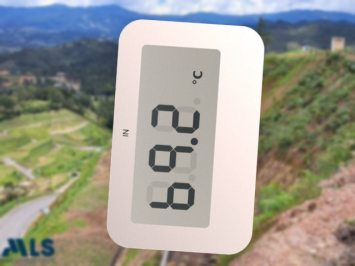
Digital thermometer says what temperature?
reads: 69.2 °C
